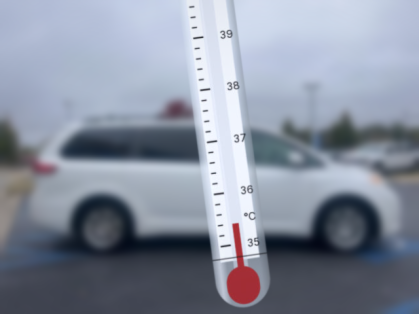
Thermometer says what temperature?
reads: 35.4 °C
